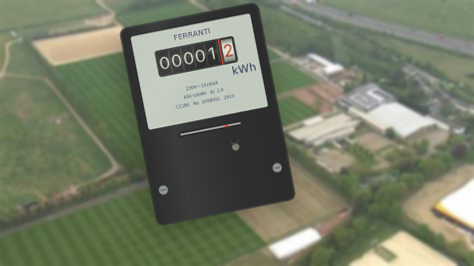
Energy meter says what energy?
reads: 1.2 kWh
